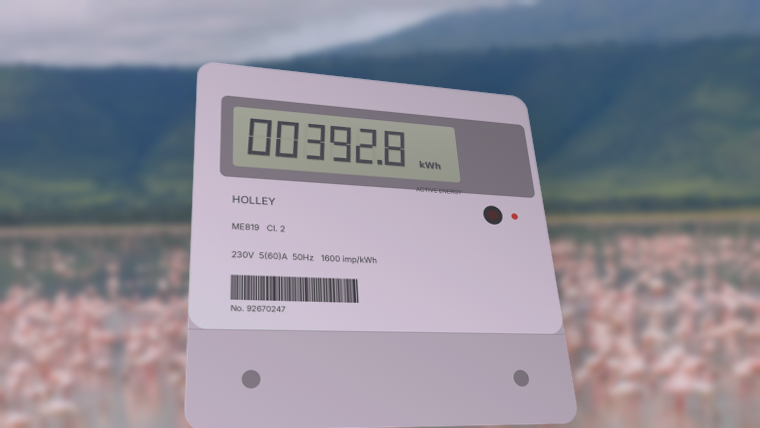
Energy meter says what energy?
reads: 392.8 kWh
